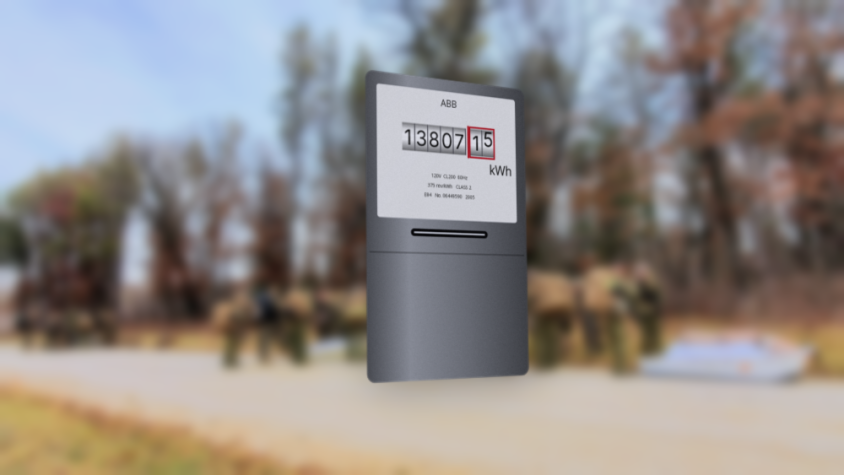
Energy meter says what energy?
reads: 13807.15 kWh
